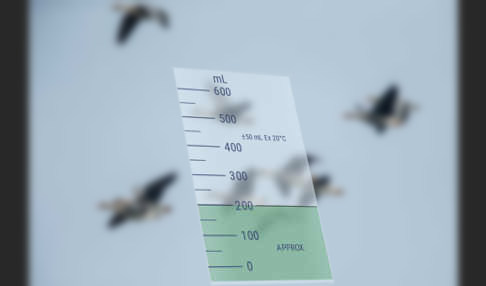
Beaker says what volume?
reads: 200 mL
